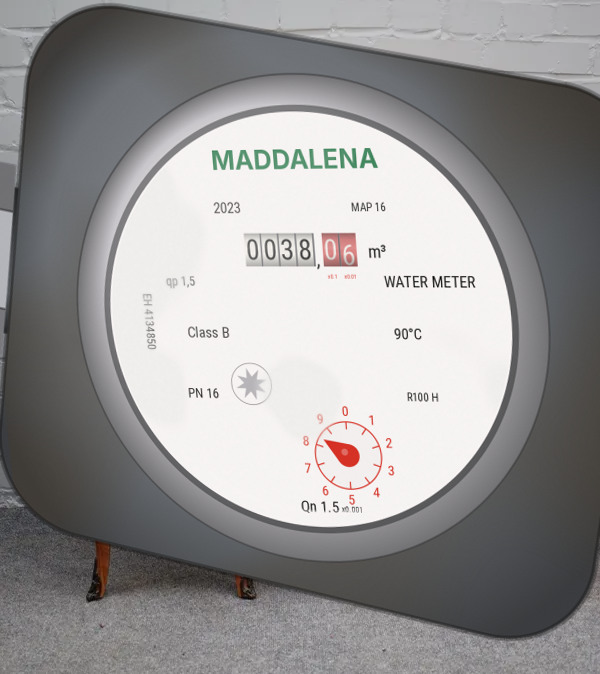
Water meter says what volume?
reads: 38.058 m³
